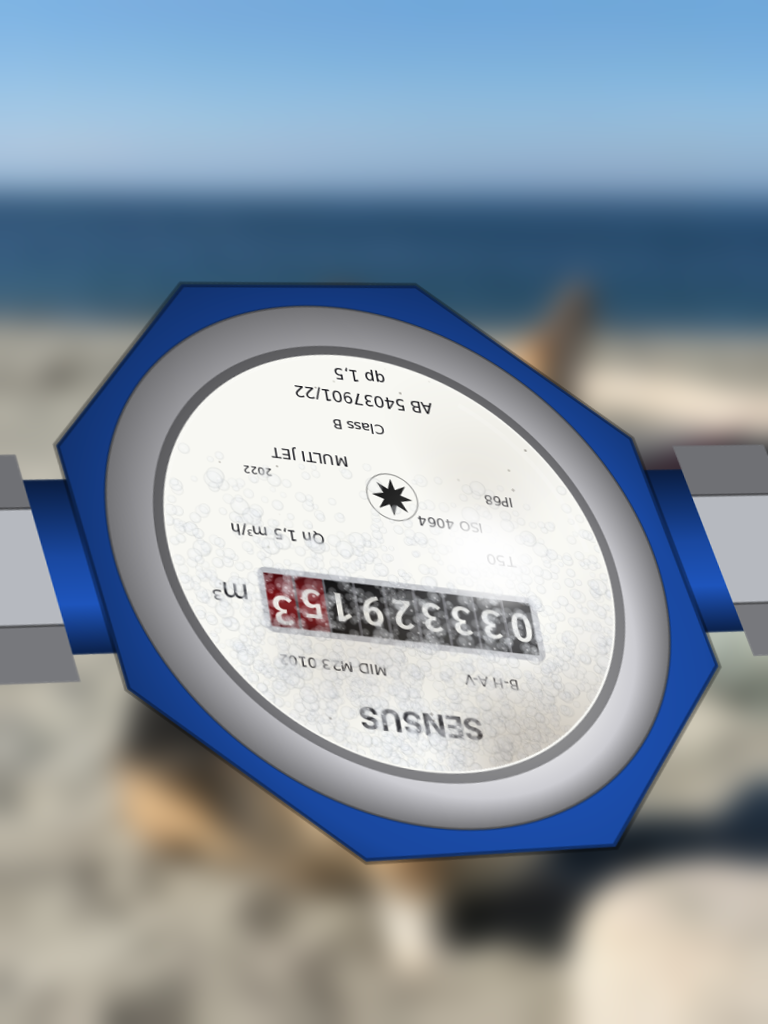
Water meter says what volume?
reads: 333291.53 m³
